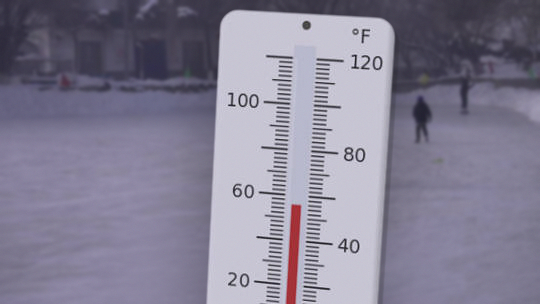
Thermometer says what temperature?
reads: 56 °F
